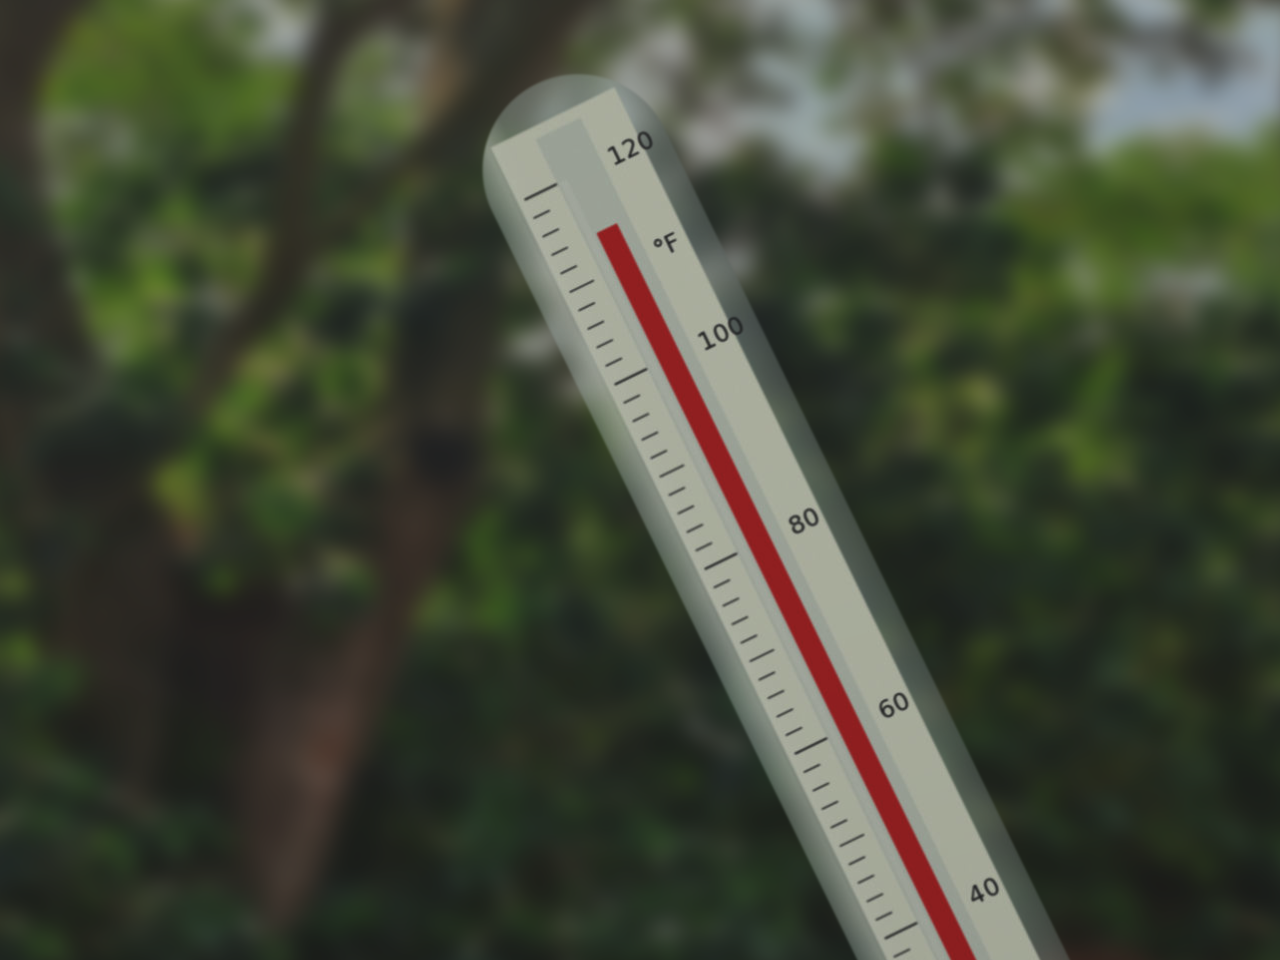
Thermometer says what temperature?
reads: 114 °F
